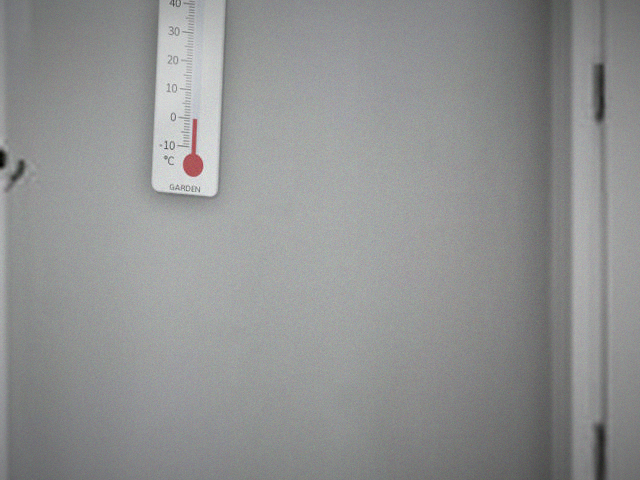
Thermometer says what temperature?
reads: 0 °C
